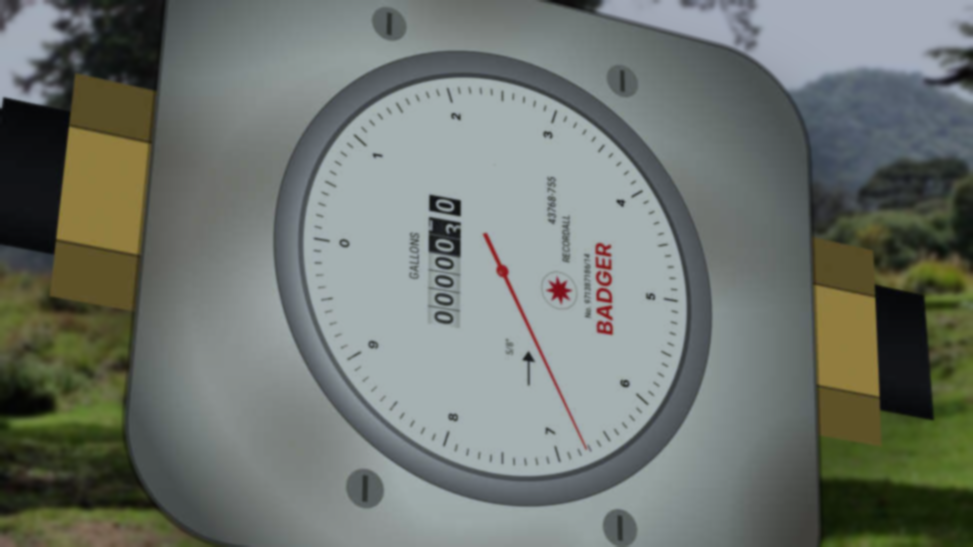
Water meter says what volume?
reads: 26.7 gal
